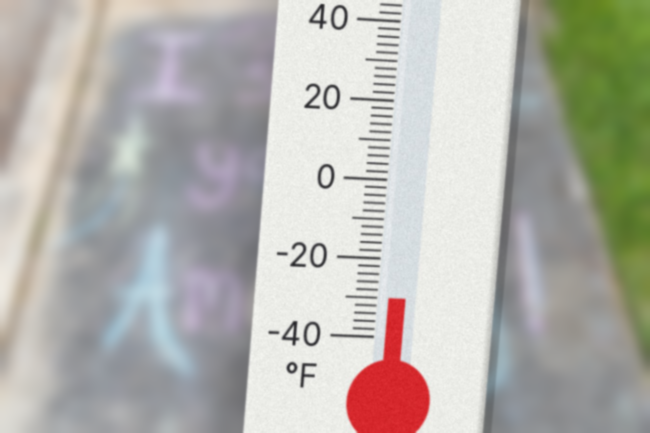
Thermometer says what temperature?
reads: -30 °F
